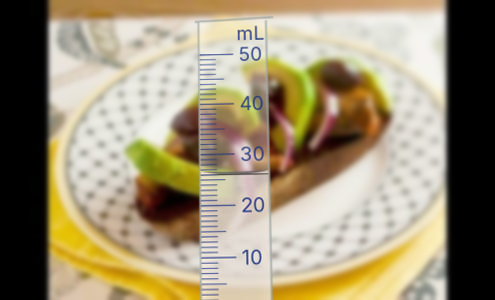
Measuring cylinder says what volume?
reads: 26 mL
